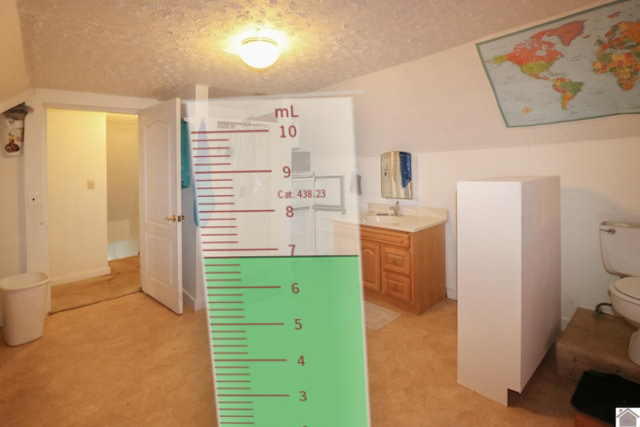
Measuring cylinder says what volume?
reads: 6.8 mL
